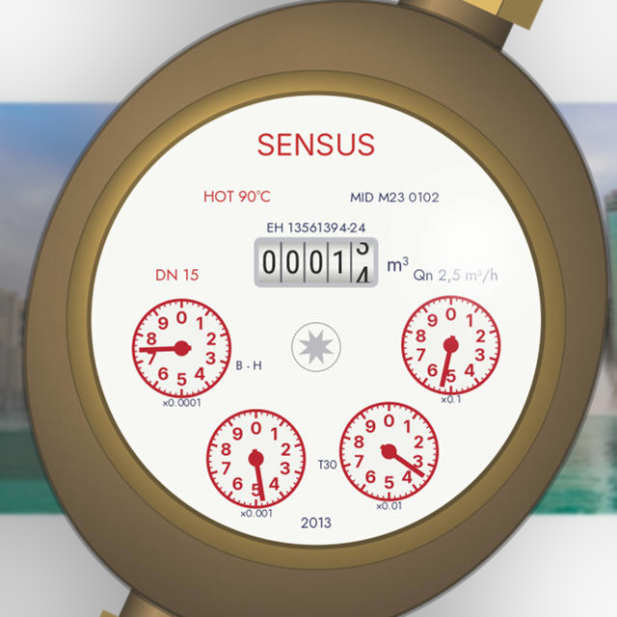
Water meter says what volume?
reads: 13.5347 m³
